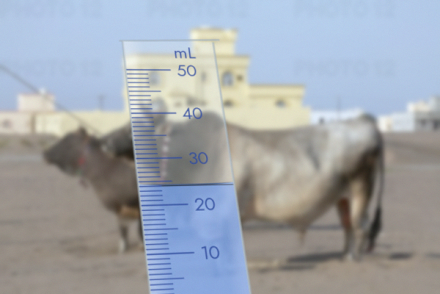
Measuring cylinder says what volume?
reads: 24 mL
